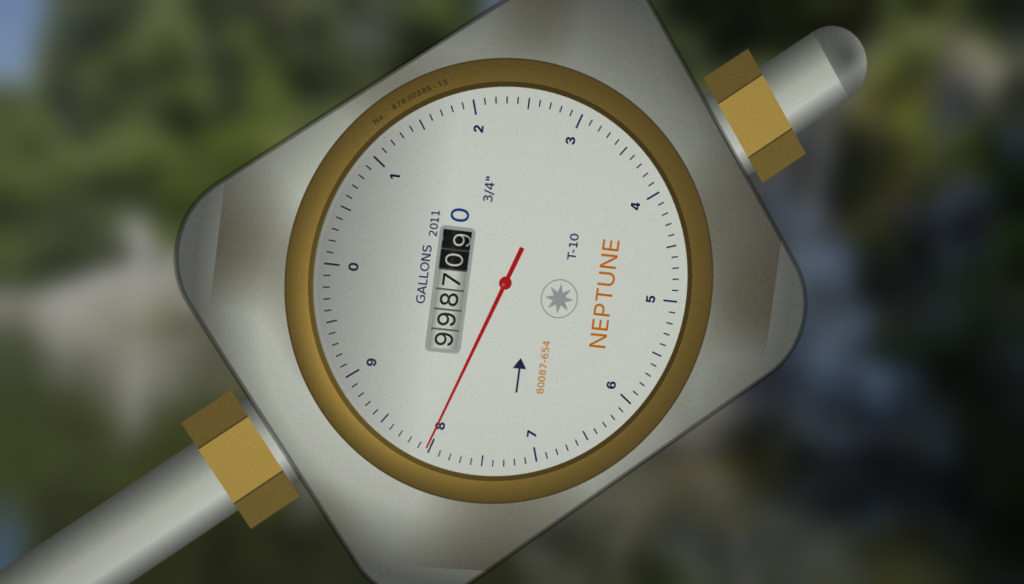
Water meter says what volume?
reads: 9987088.0 gal
